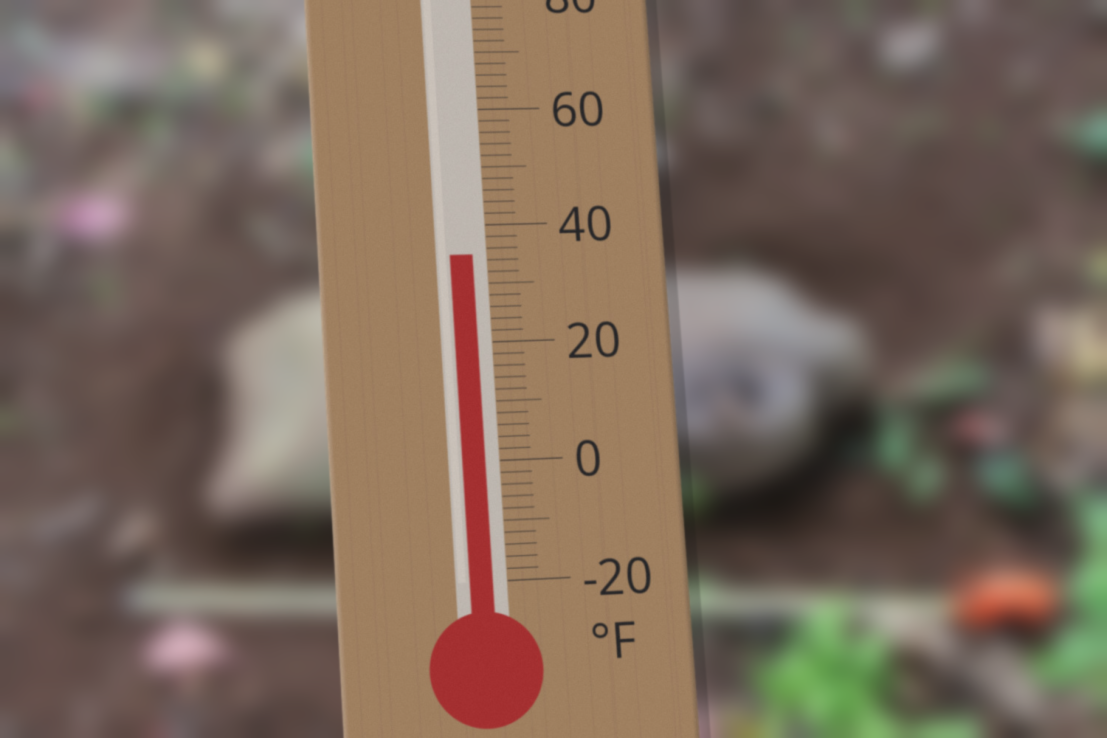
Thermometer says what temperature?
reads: 35 °F
